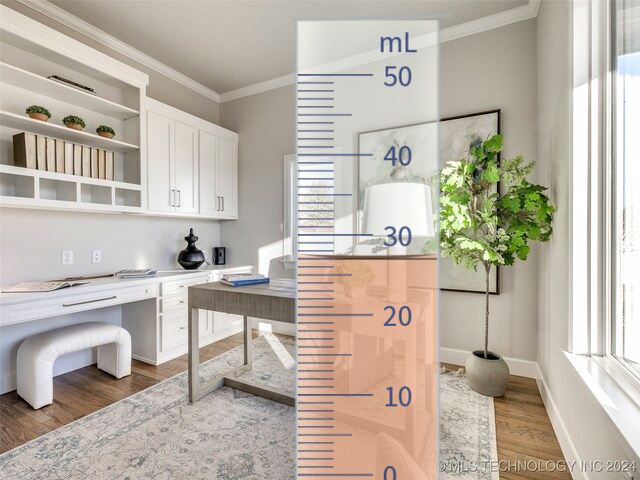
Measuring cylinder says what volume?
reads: 27 mL
